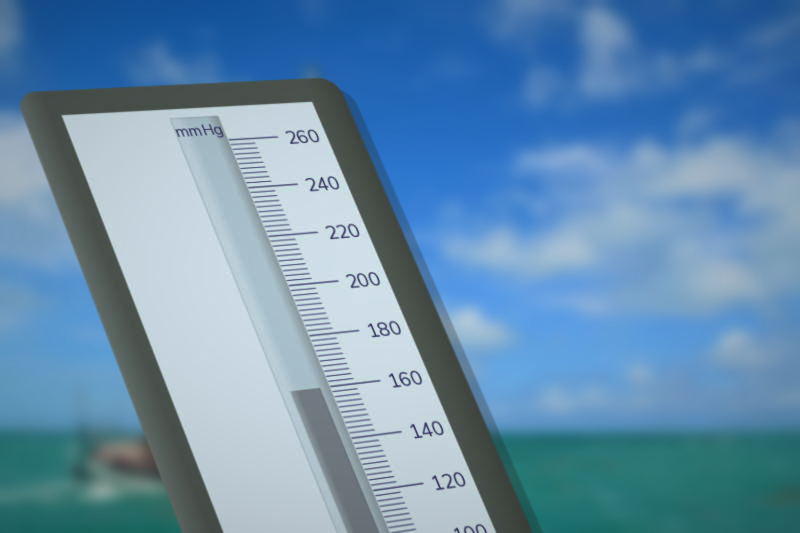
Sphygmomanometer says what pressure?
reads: 160 mmHg
